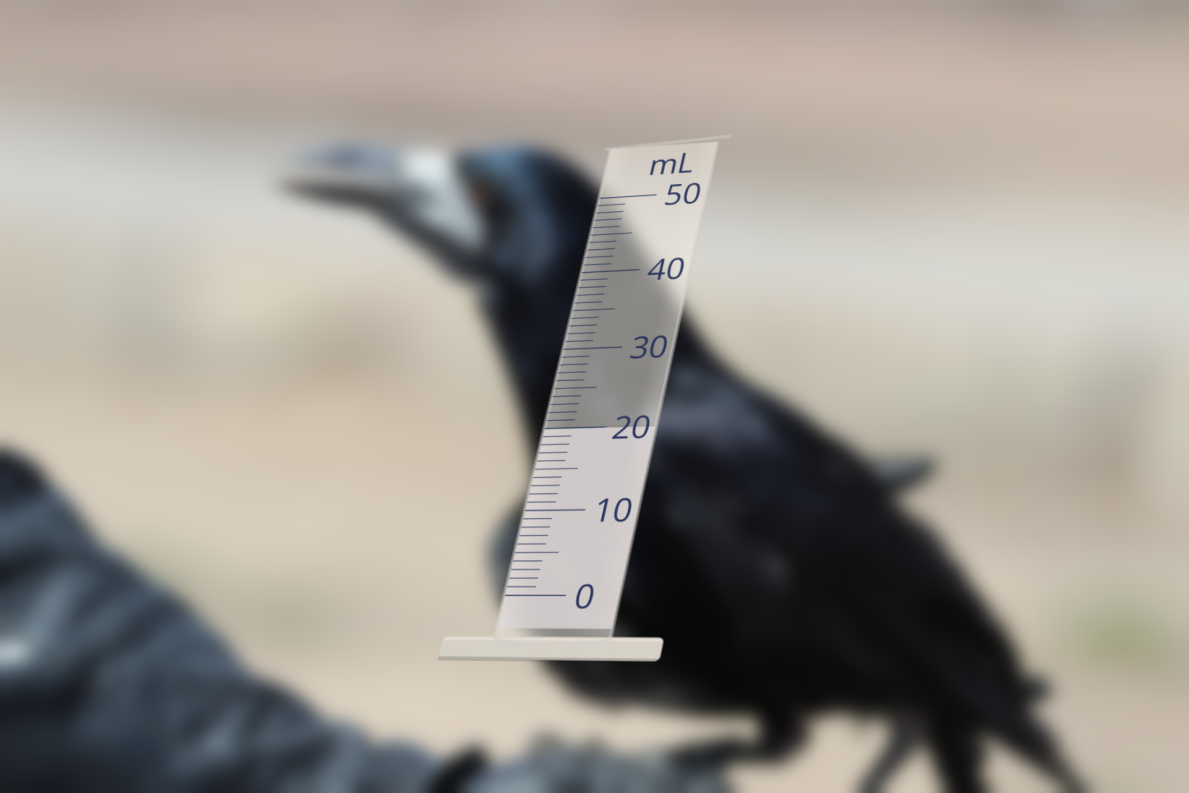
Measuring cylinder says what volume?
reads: 20 mL
